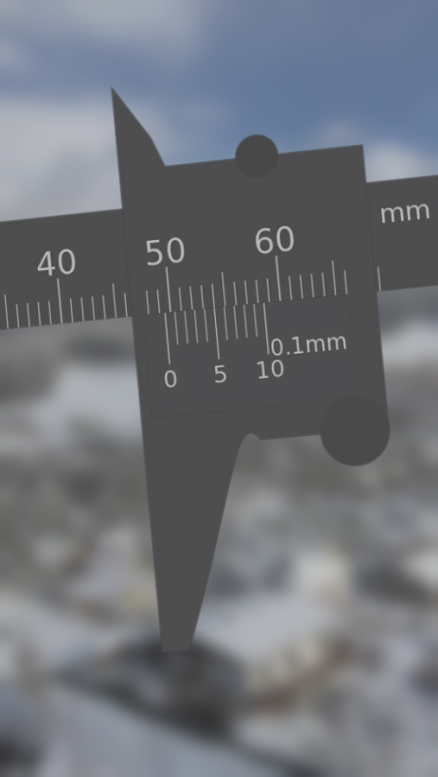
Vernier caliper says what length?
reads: 49.5 mm
